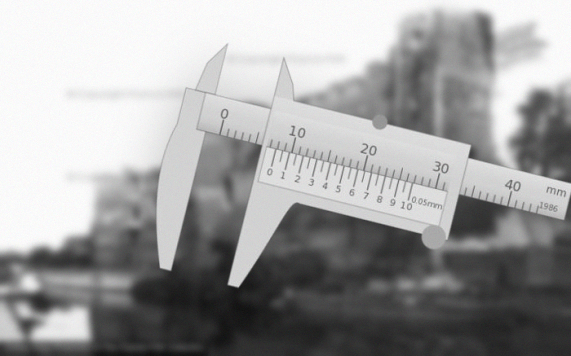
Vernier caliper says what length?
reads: 7.8 mm
